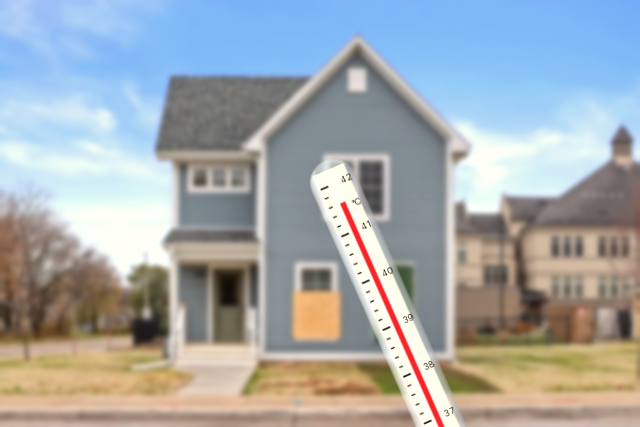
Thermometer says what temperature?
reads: 41.6 °C
